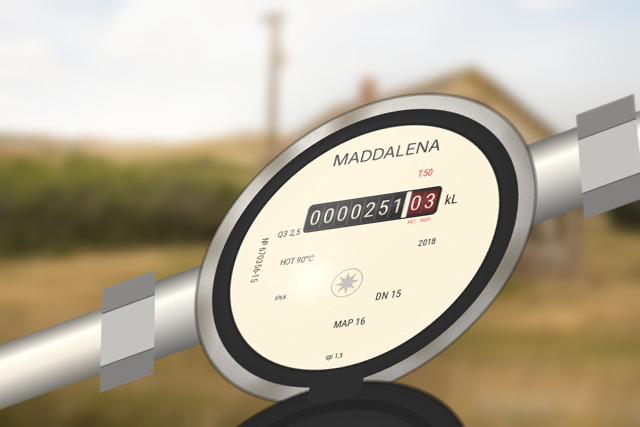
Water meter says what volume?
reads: 251.03 kL
